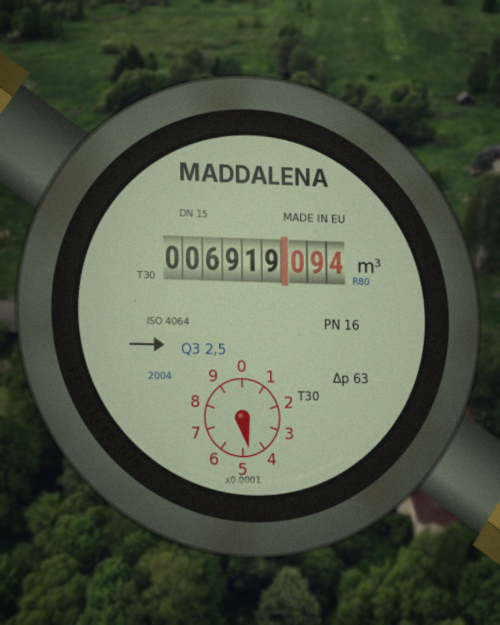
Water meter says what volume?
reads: 6919.0944 m³
